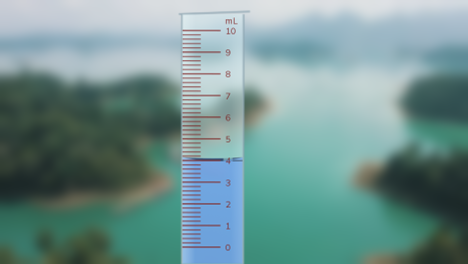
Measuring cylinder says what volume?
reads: 4 mL
